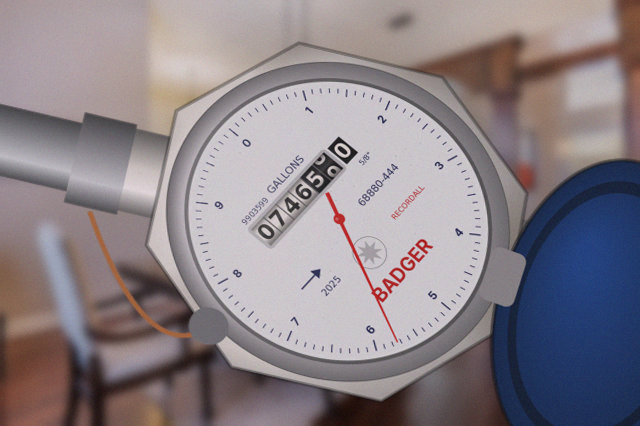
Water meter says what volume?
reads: 746585.7 gal
